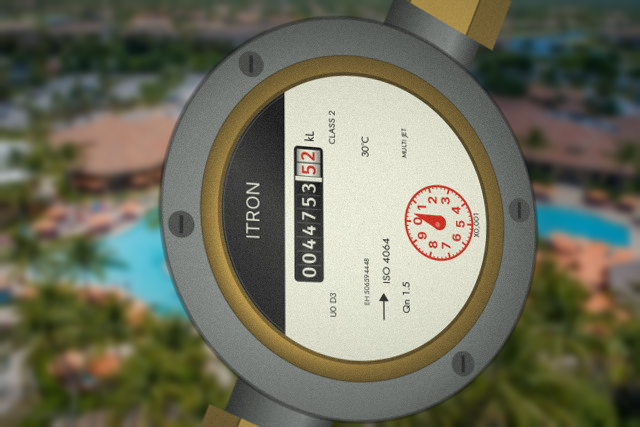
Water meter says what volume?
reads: 44753.520 kL
